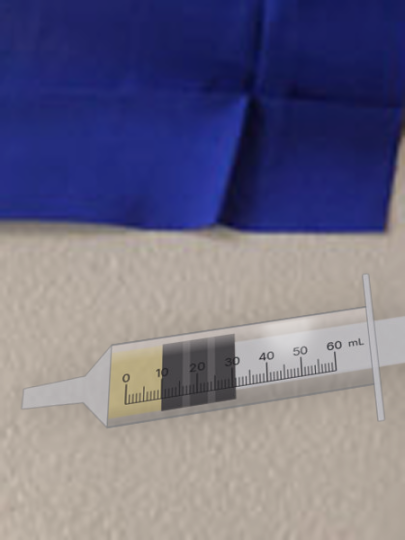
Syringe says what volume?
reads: 10 mL
